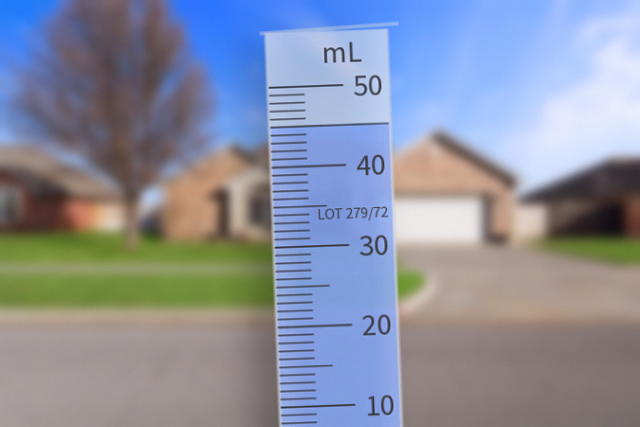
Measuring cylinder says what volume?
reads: 45 mL
